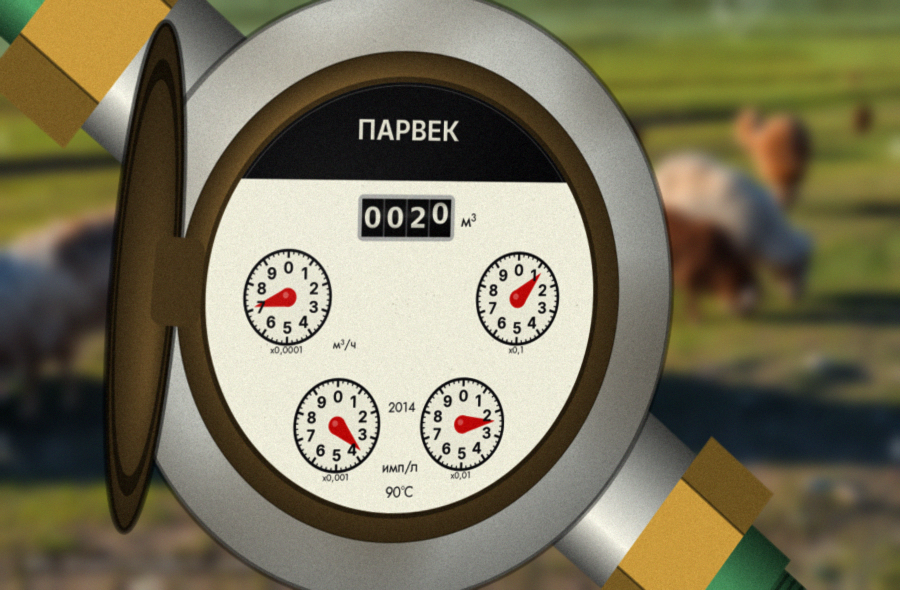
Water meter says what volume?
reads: 20.1237 m³
